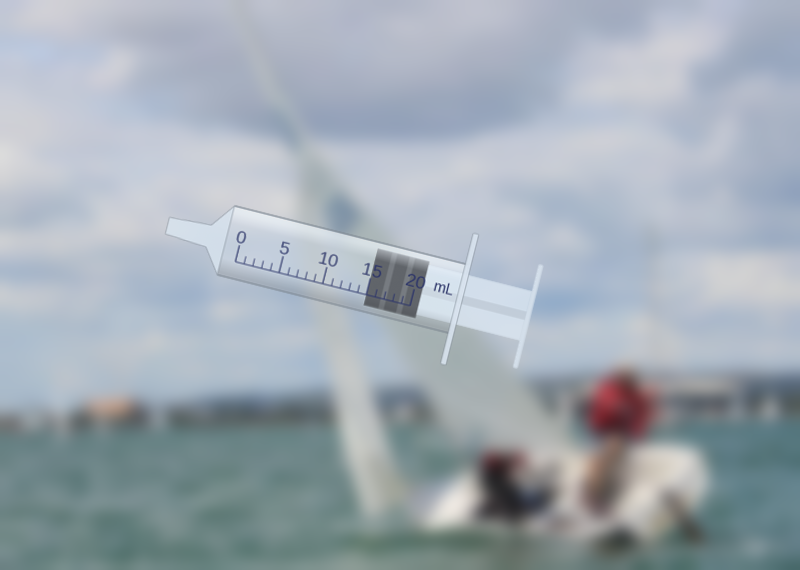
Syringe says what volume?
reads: 15 mL
